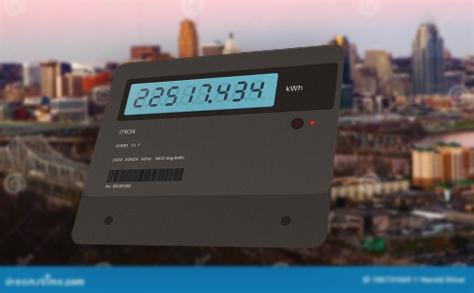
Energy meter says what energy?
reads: 22517.434 kWh
